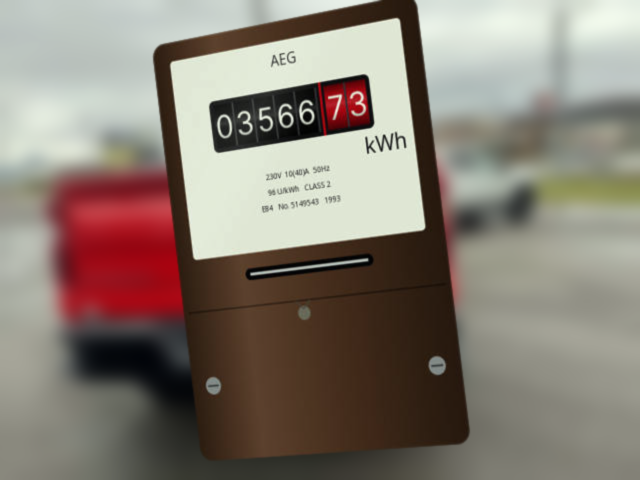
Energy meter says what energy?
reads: 3566.73 kWh
